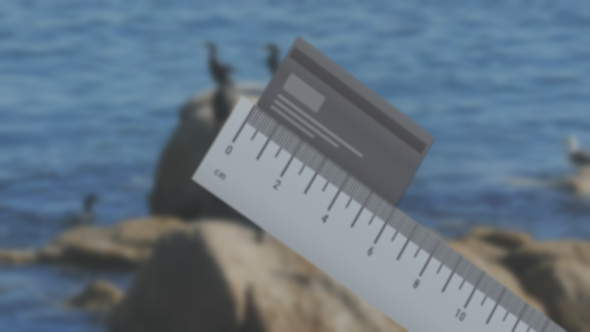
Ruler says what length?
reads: 6 cm
